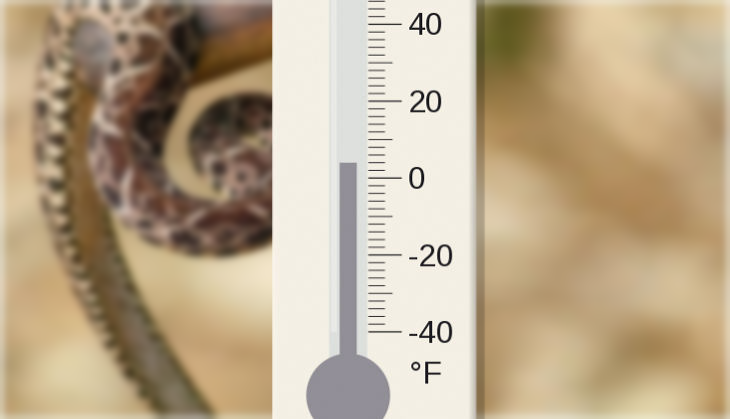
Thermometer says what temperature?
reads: 4 °F
